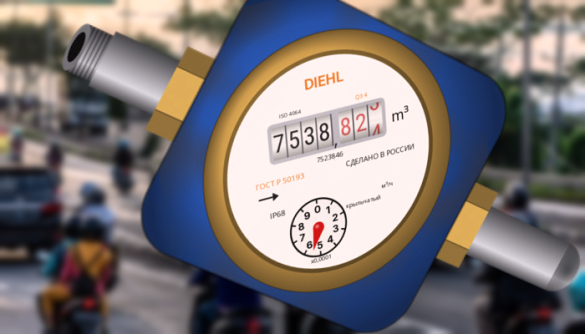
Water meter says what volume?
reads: 7538.8235 m³
